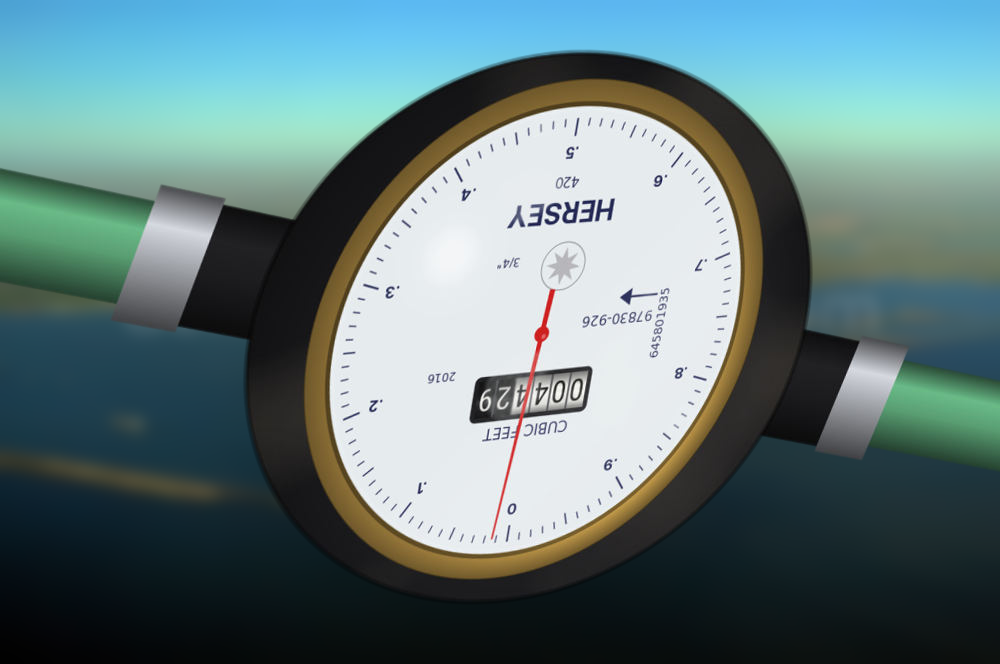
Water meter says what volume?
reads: 4429.01 ft³
